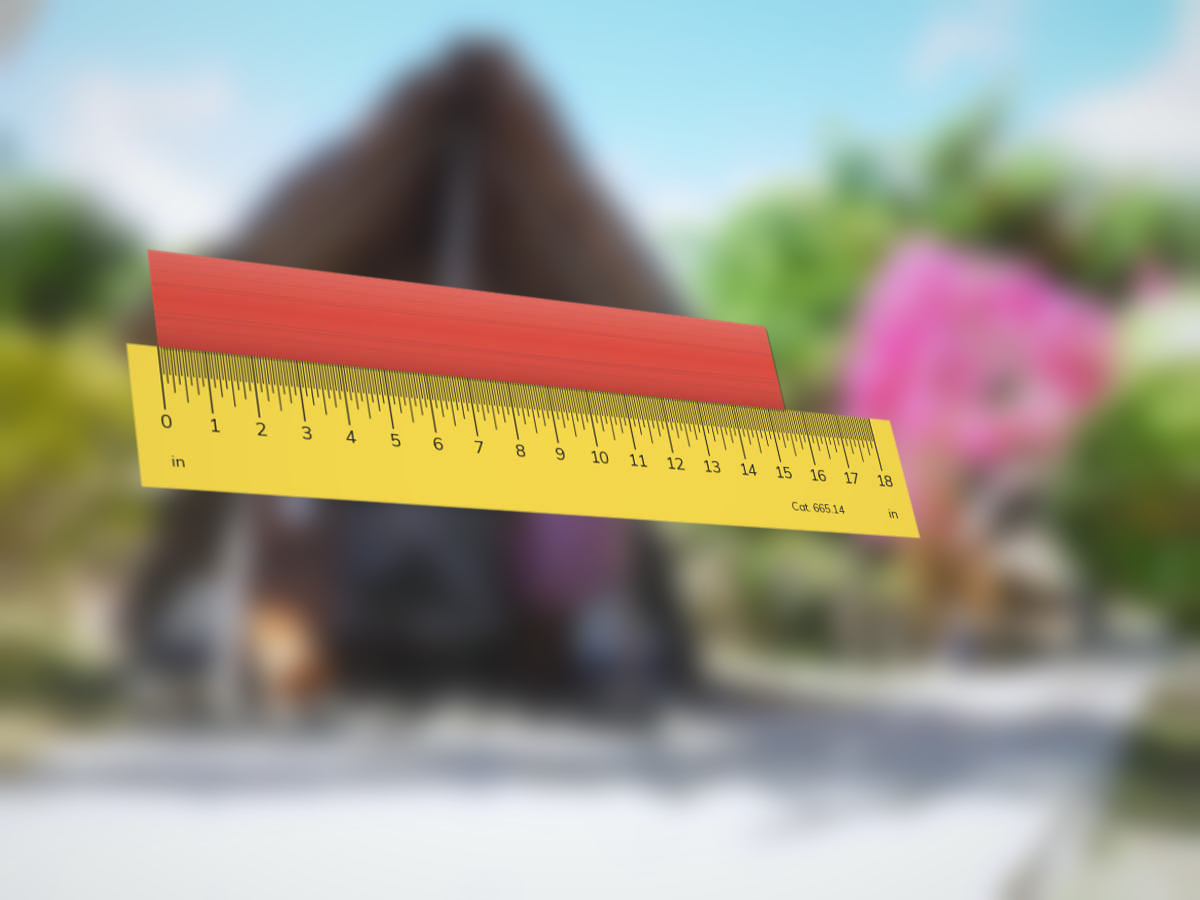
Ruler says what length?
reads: 15.5 in
